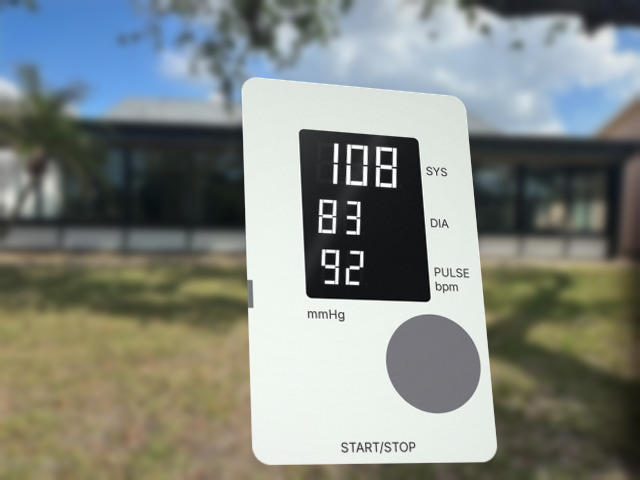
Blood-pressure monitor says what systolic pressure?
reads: 108 mmHg
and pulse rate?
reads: 92 bpm
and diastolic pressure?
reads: 83 mmHg
